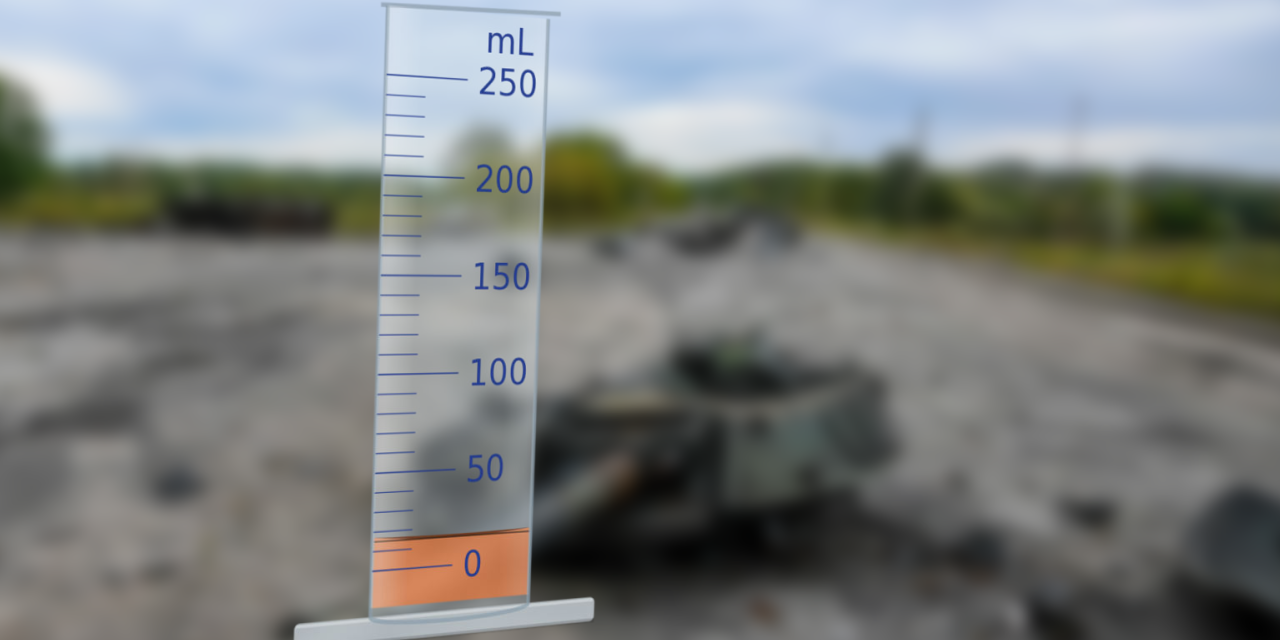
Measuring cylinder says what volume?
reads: 15 mL
